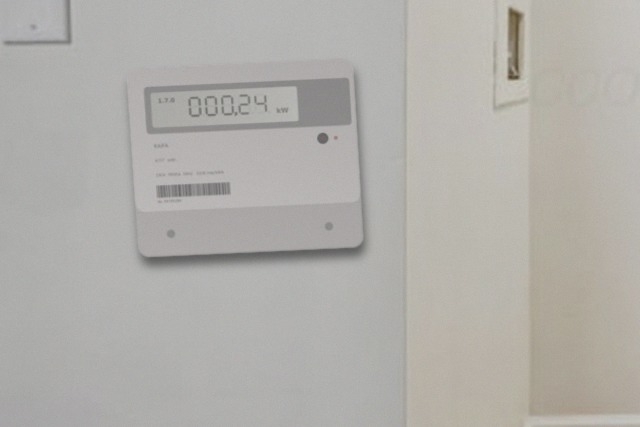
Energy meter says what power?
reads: 0.24 kW
